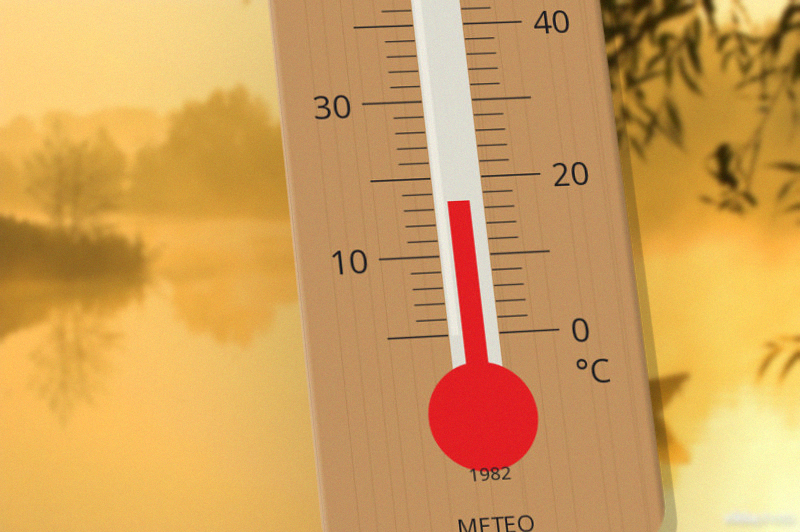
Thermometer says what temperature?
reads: 17 °C
